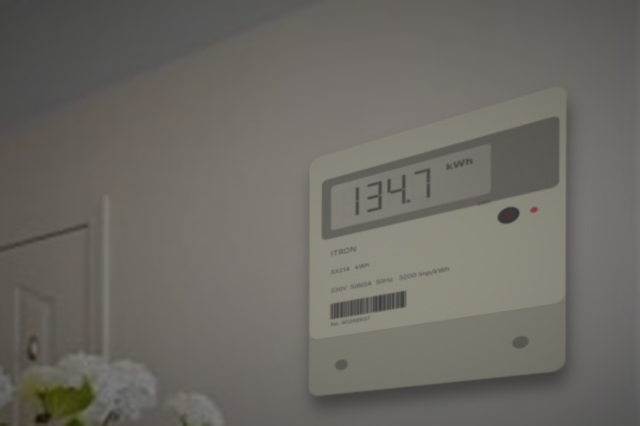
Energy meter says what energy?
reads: 134.7 kWh
